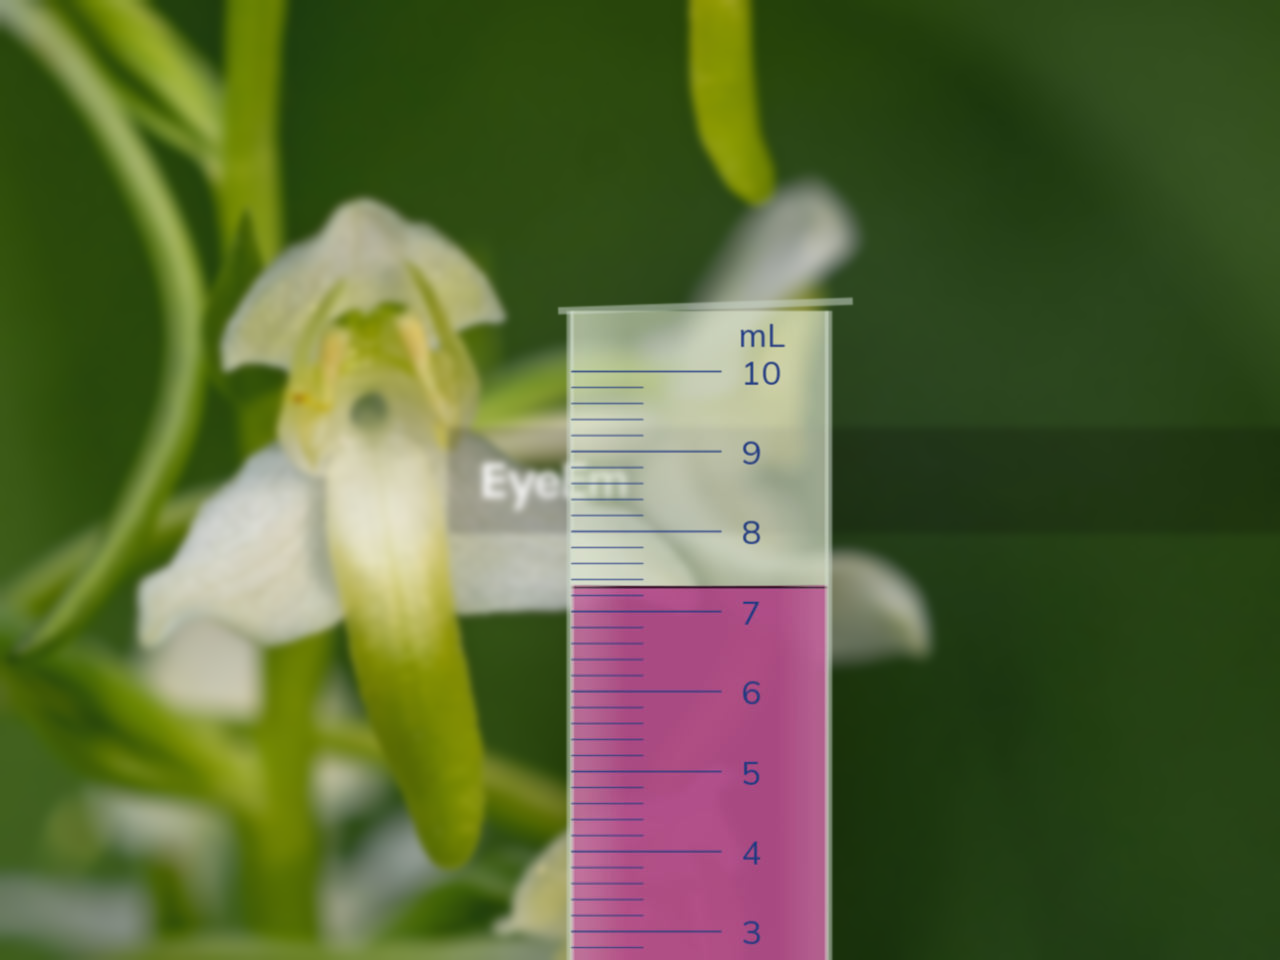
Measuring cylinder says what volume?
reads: 7.3 mL
